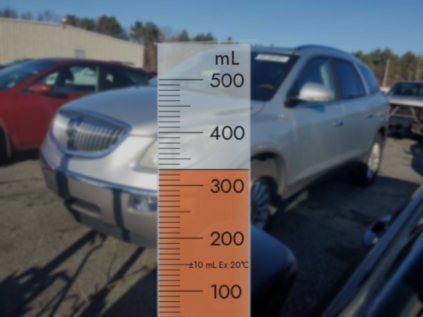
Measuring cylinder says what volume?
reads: 330 mL
